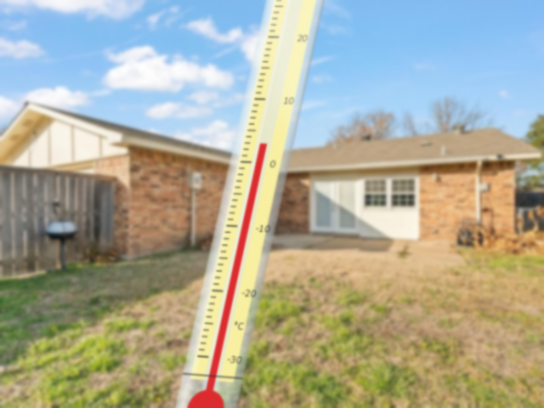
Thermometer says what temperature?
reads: 3 °C
